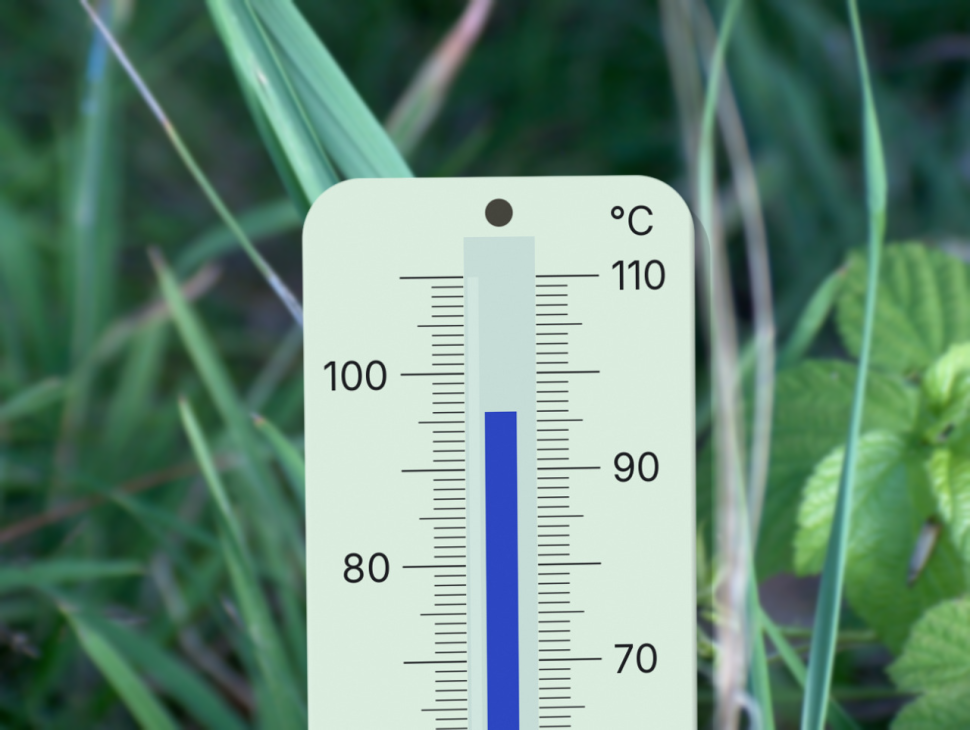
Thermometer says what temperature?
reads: 96 °C
